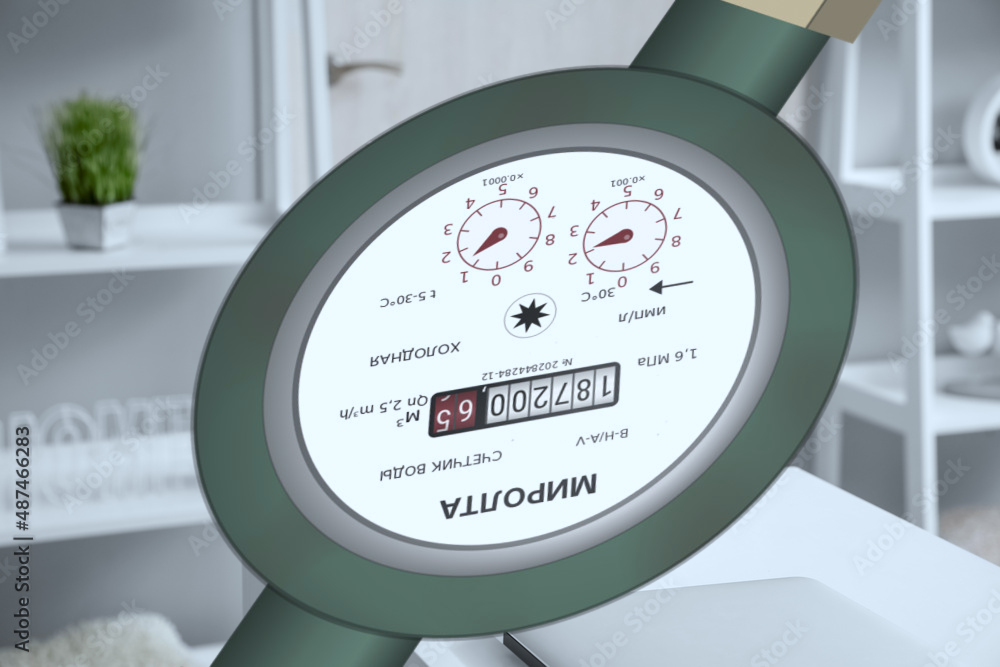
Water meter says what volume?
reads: 187200.6521 m³
